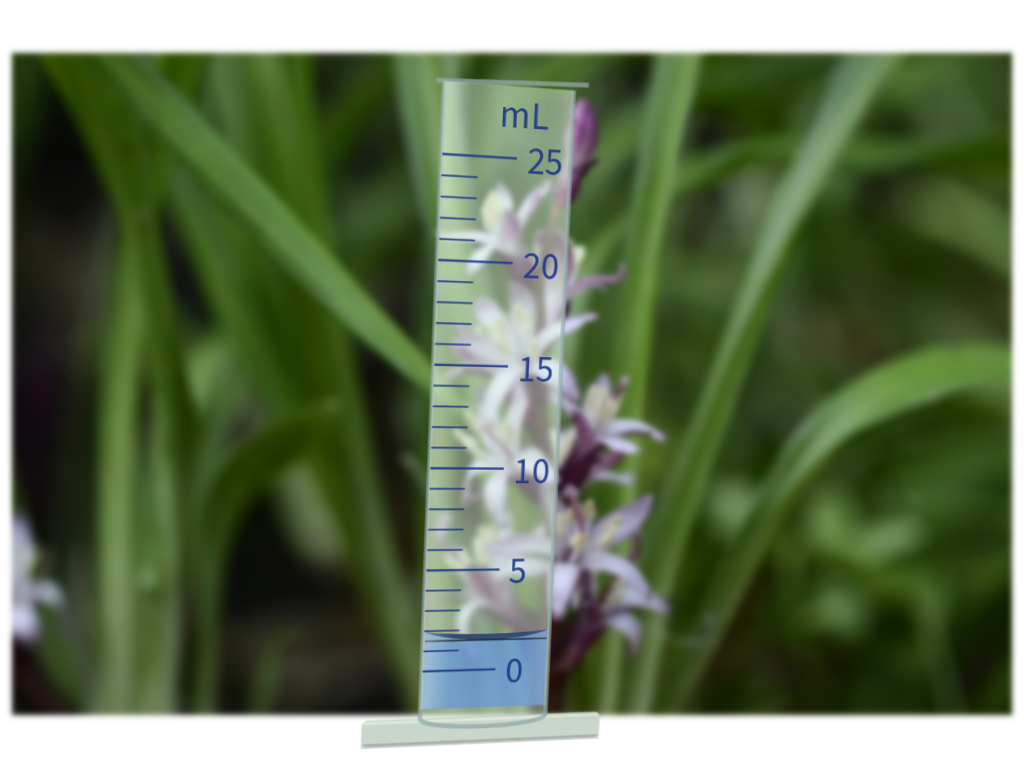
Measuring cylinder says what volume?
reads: 1.5 mL
